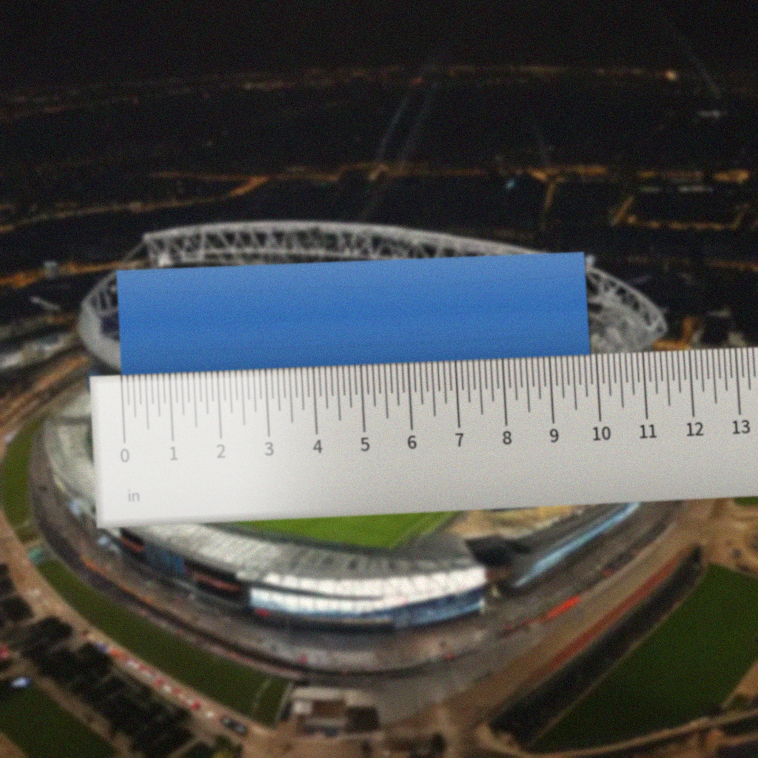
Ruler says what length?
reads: 9.875 in
